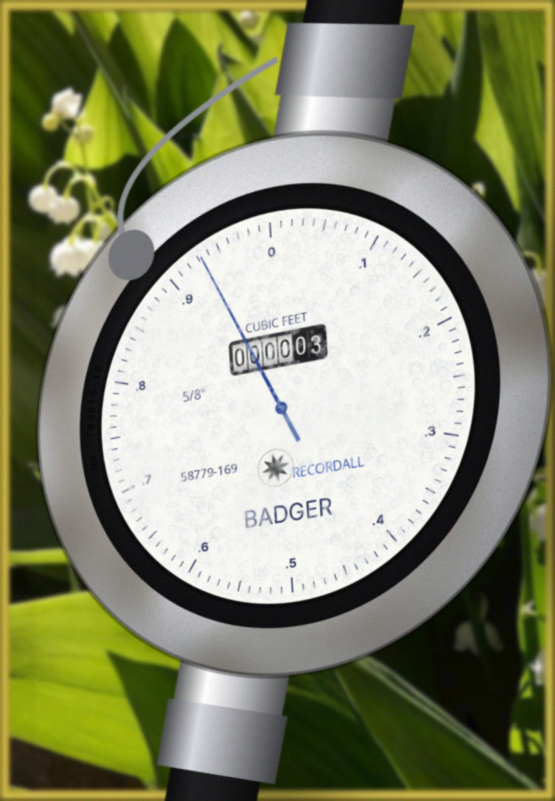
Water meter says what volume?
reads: 2.93 ft³
